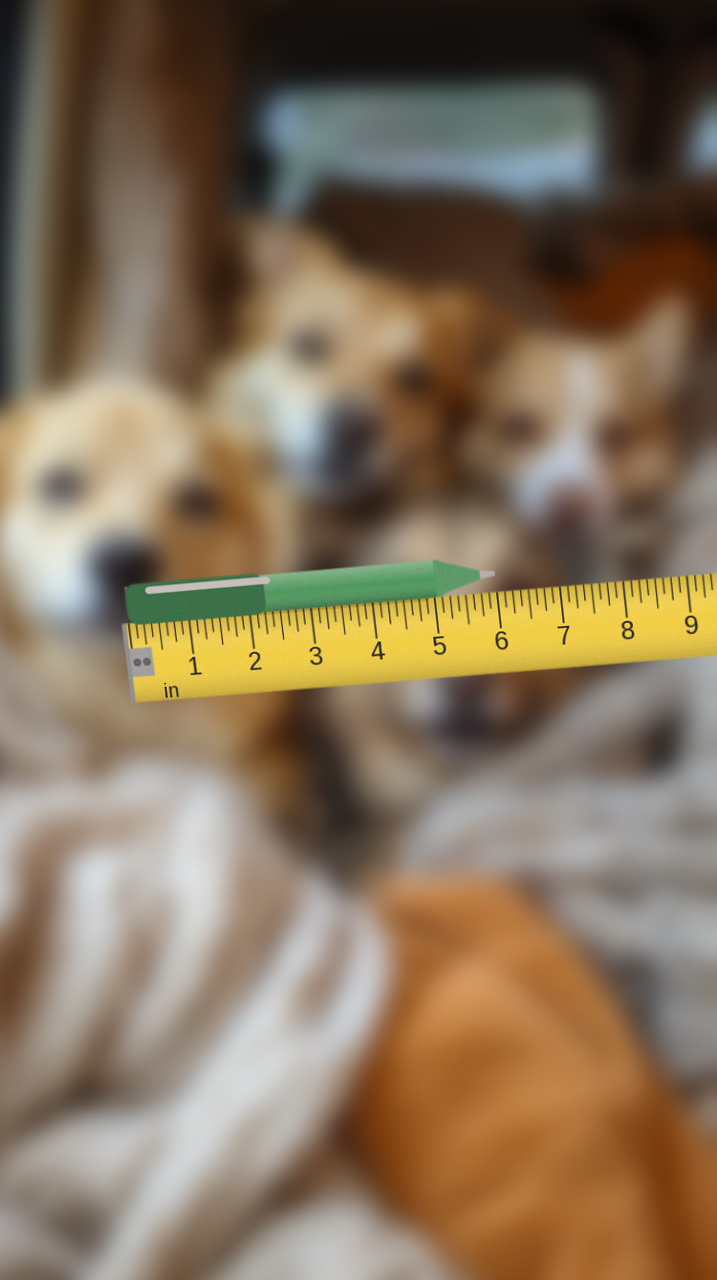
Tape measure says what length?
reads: 6 in
